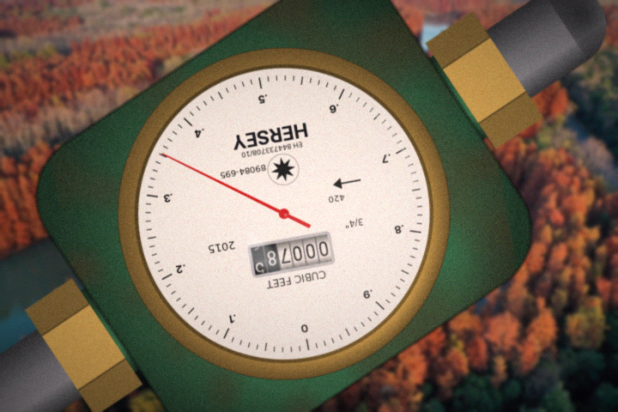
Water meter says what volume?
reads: 785.35 ft³
